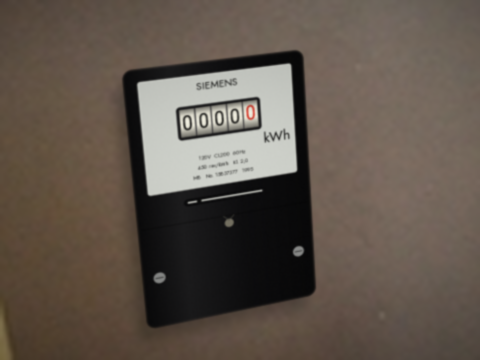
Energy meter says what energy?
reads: 0.0 kWh
